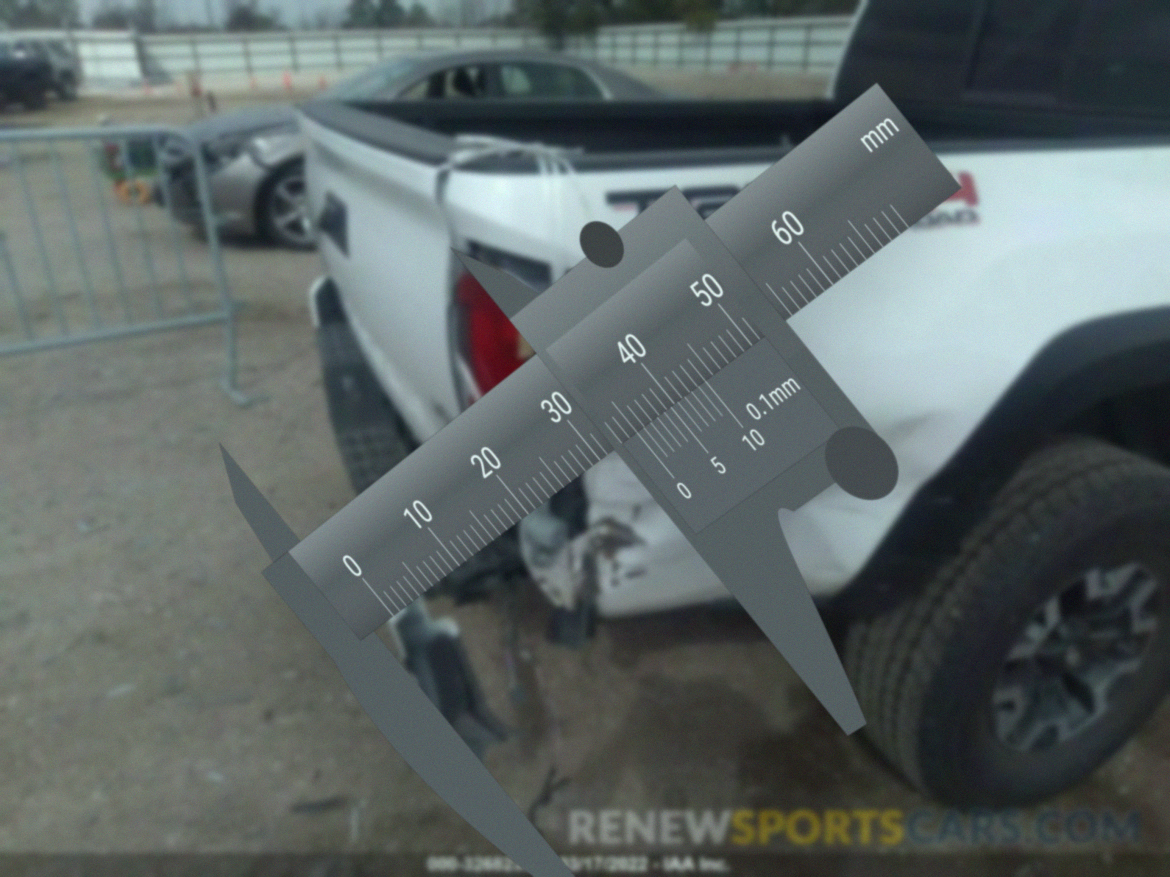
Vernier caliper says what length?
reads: 35.0 mm
